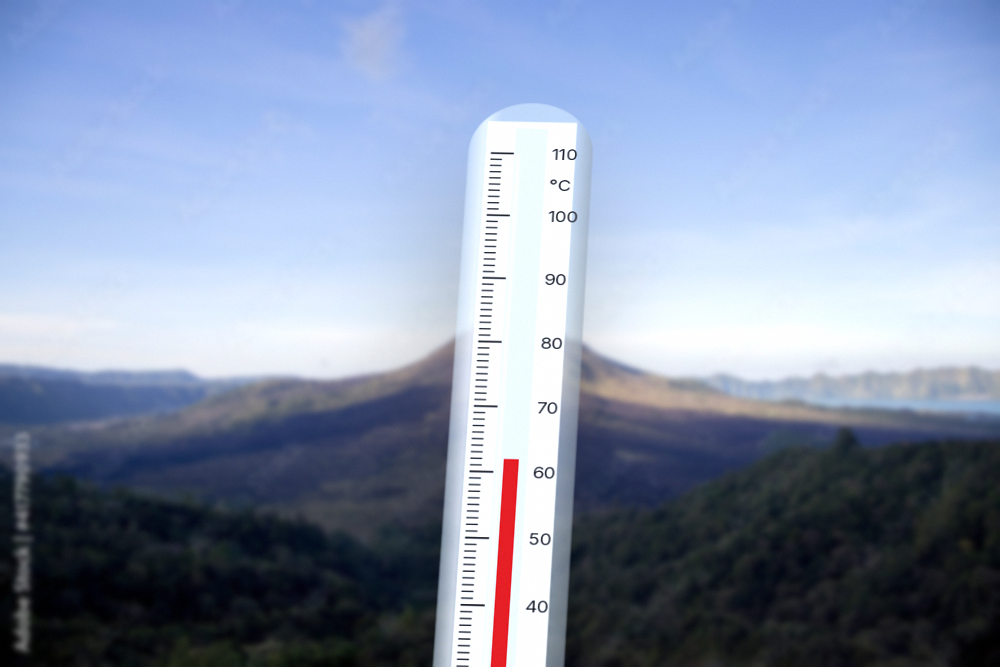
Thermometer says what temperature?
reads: 62 °C
